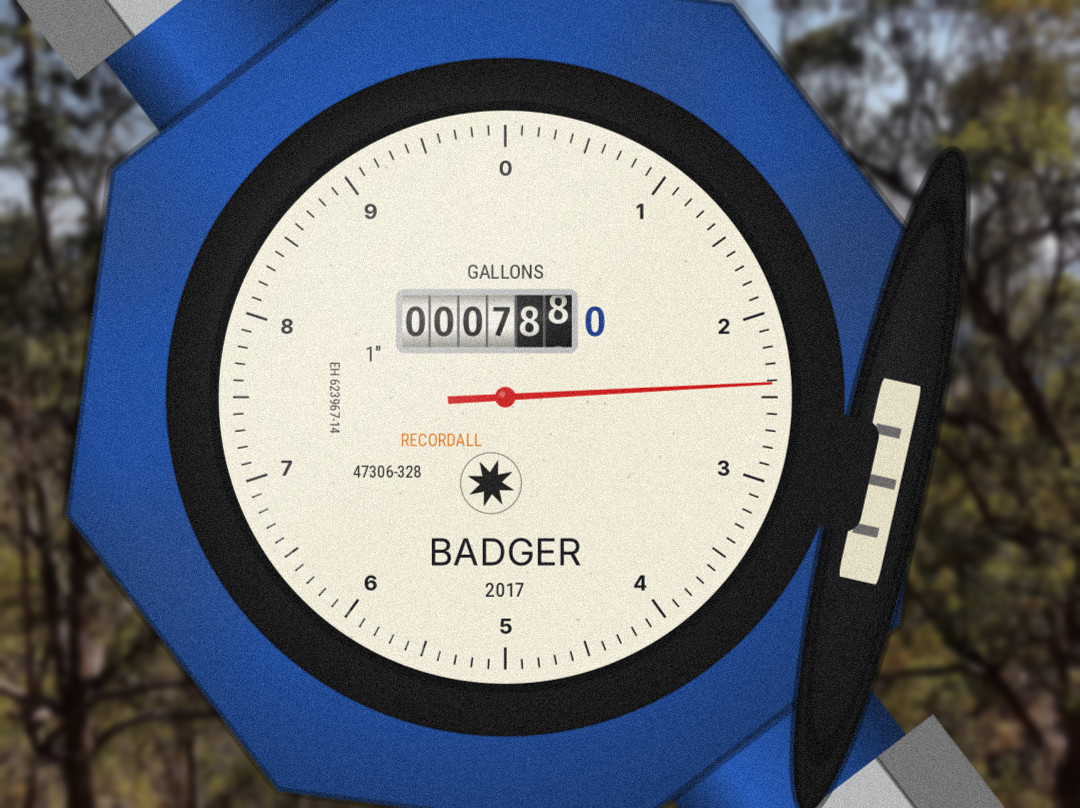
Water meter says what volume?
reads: 7882.4 gal
